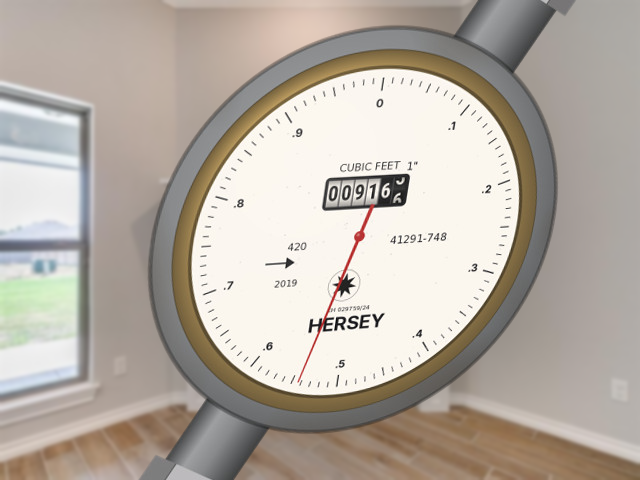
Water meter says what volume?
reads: 9165.54 ft³
